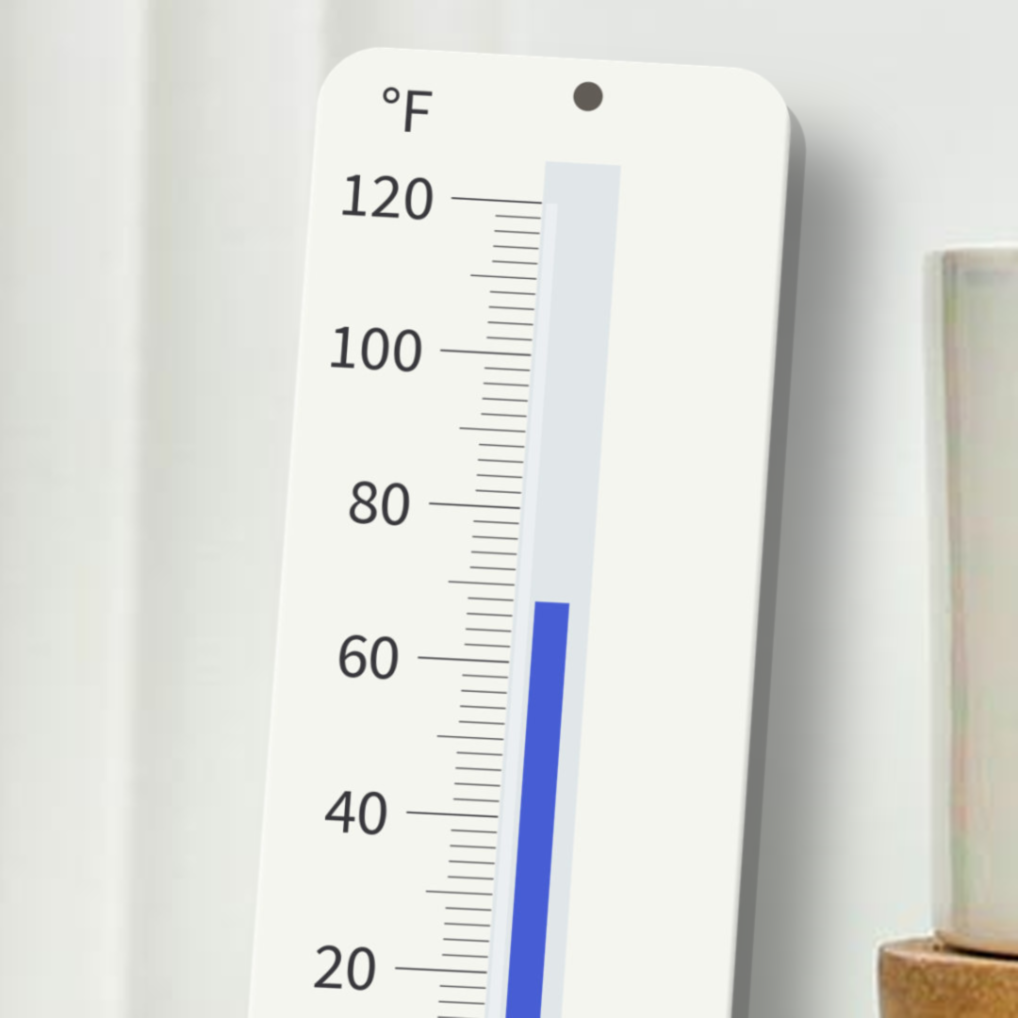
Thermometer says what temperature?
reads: 68 °F
